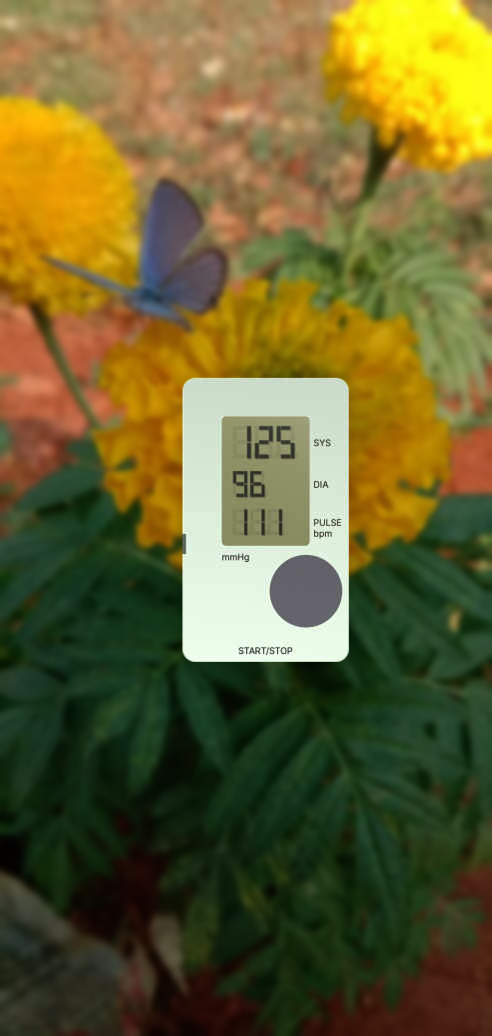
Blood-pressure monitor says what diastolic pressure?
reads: 96 mmHg
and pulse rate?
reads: 111 bpm
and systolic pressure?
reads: 125 mmHg
